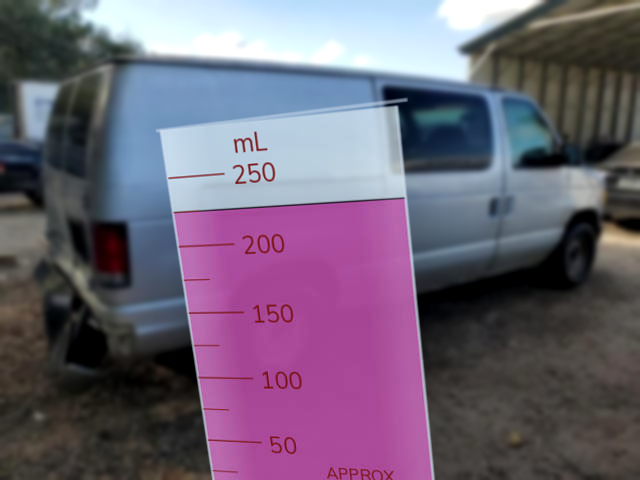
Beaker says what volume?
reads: 225 mL
